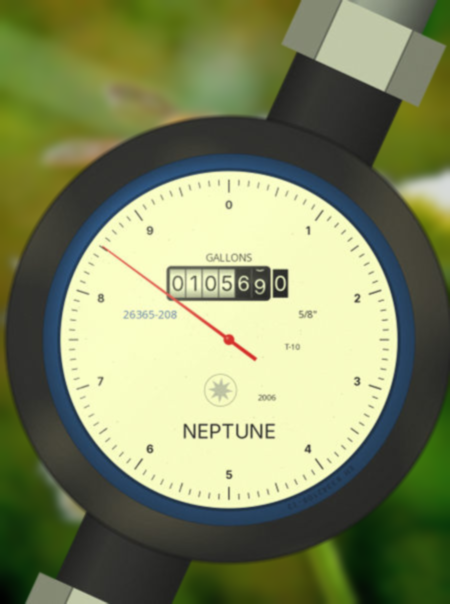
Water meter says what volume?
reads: 105688.5 gal
